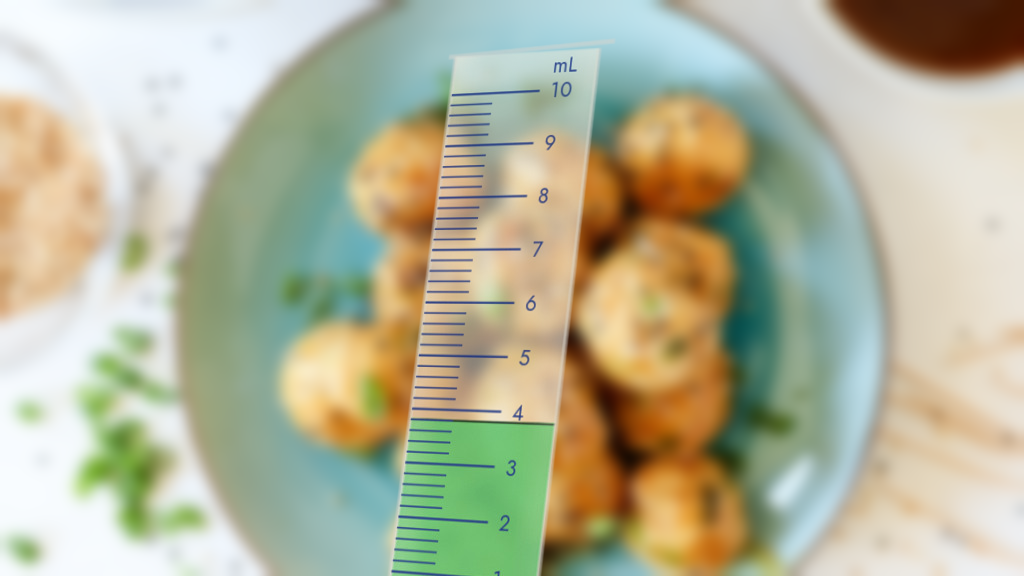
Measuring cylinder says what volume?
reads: 3.8 mL
